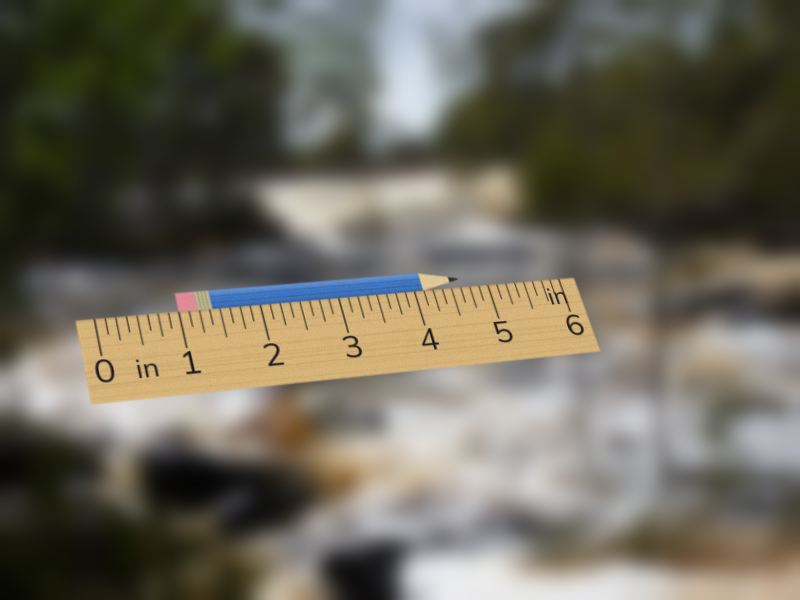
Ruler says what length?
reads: 3.625 in
